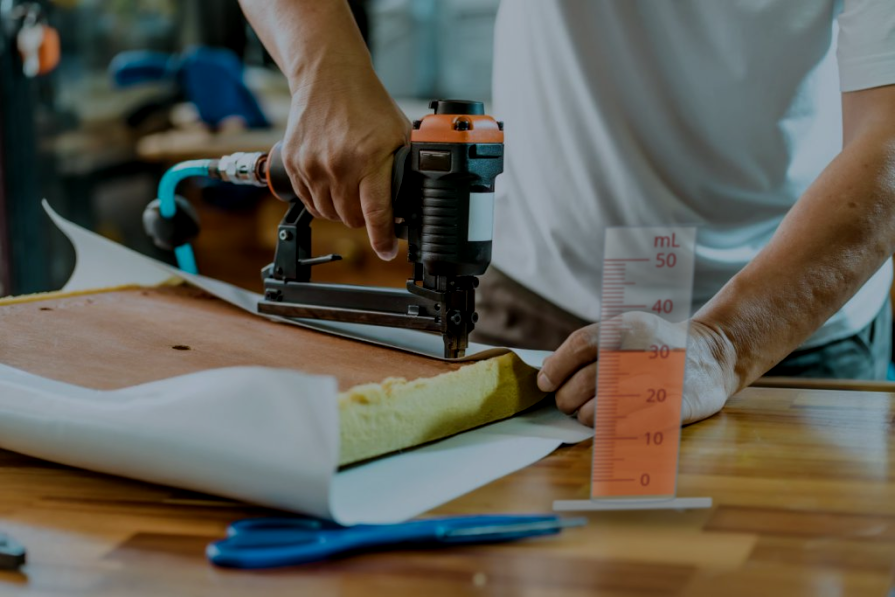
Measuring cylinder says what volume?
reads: 30 mL
